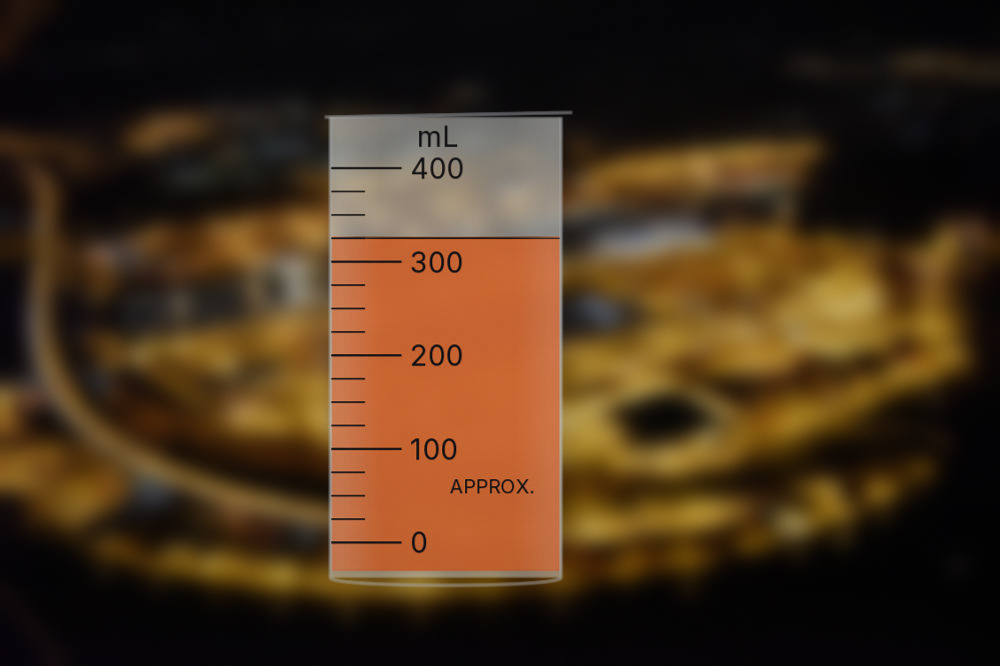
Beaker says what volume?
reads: 325 mL
